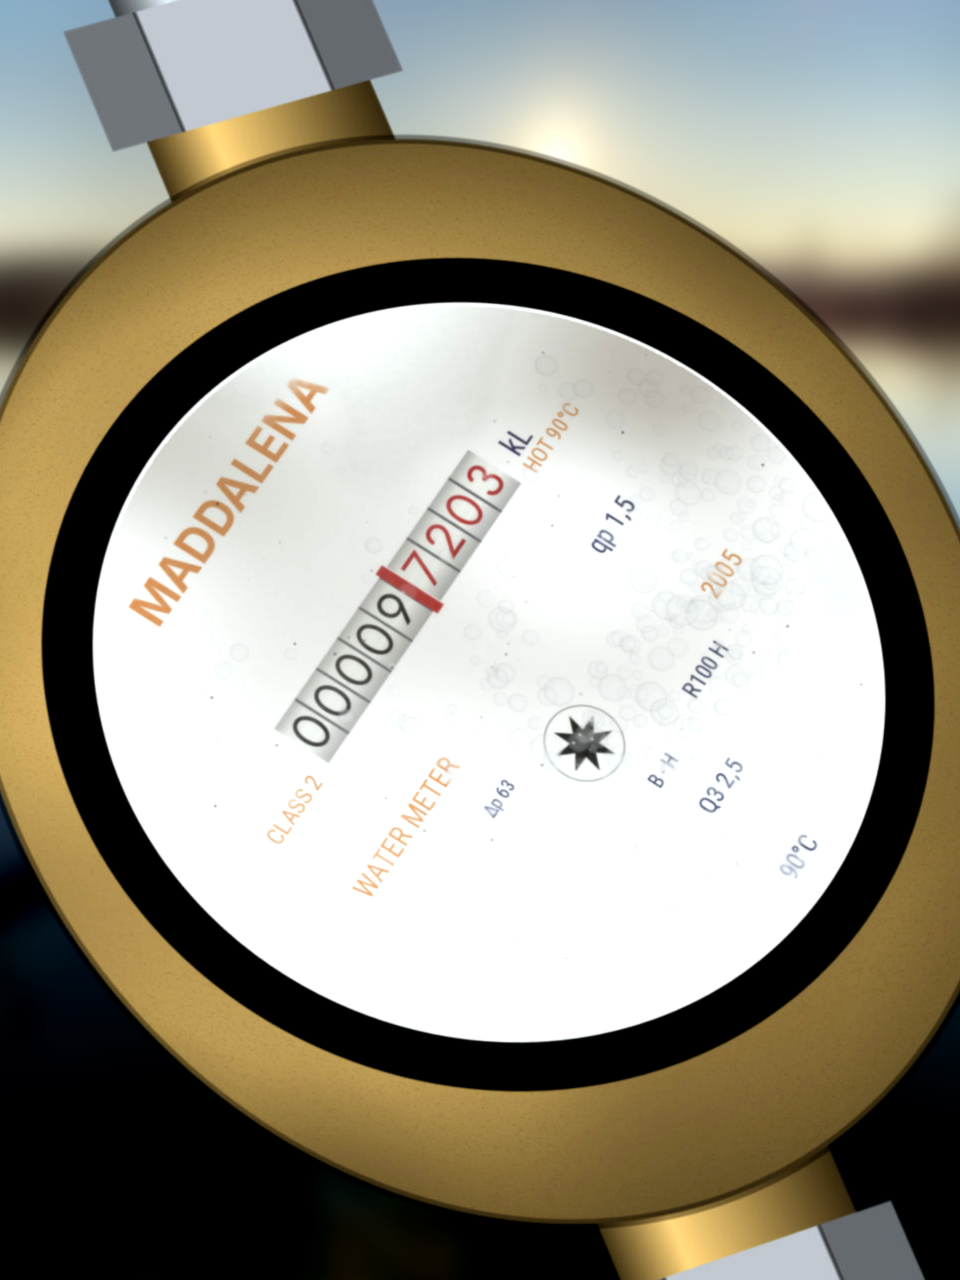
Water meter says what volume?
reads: 9.7203 kL
